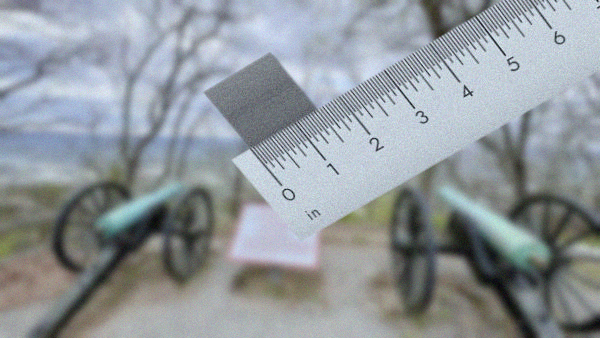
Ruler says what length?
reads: 1.5 in
